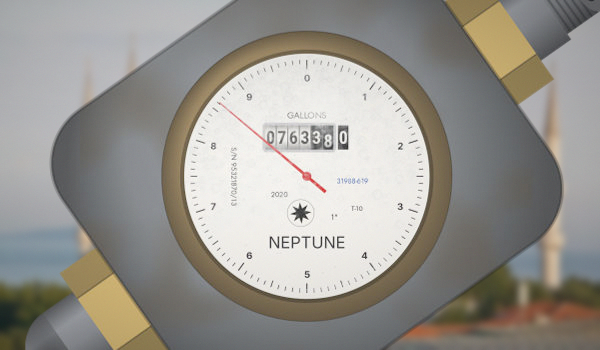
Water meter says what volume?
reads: 763378.6 gal
